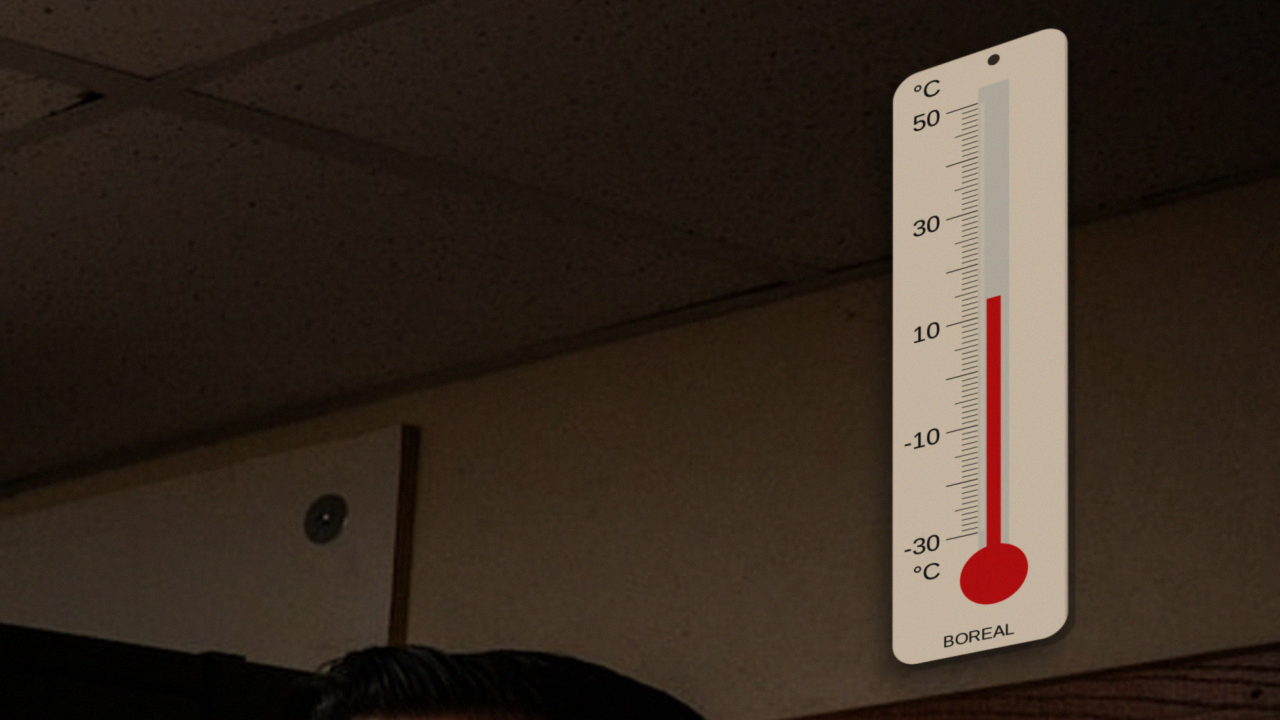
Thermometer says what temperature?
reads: 13 °C
